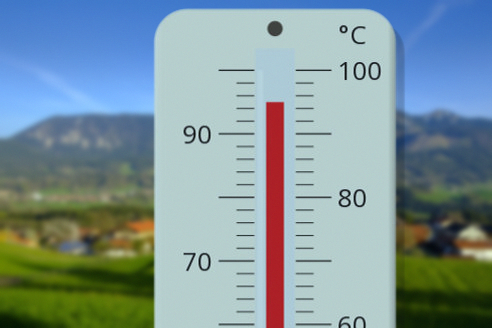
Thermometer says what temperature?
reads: 95 °C
